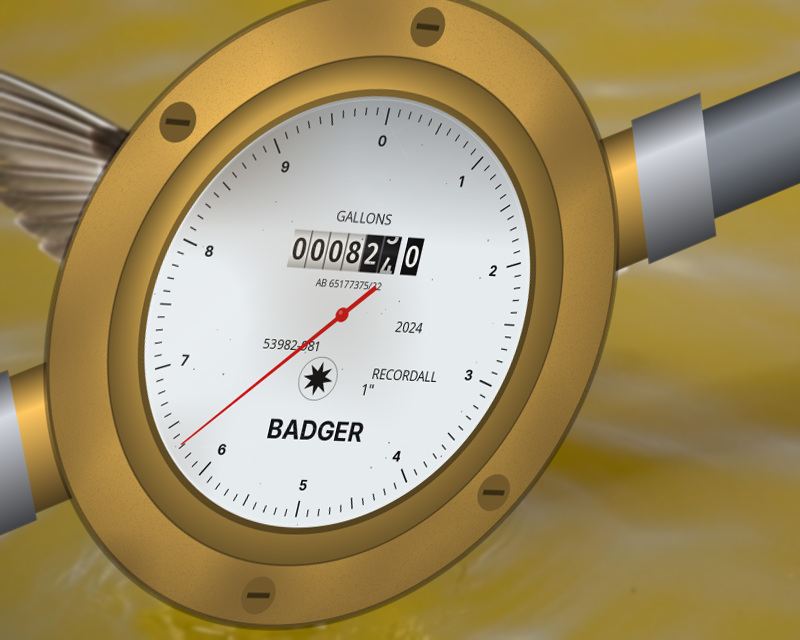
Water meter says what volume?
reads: 8236.3 gal
